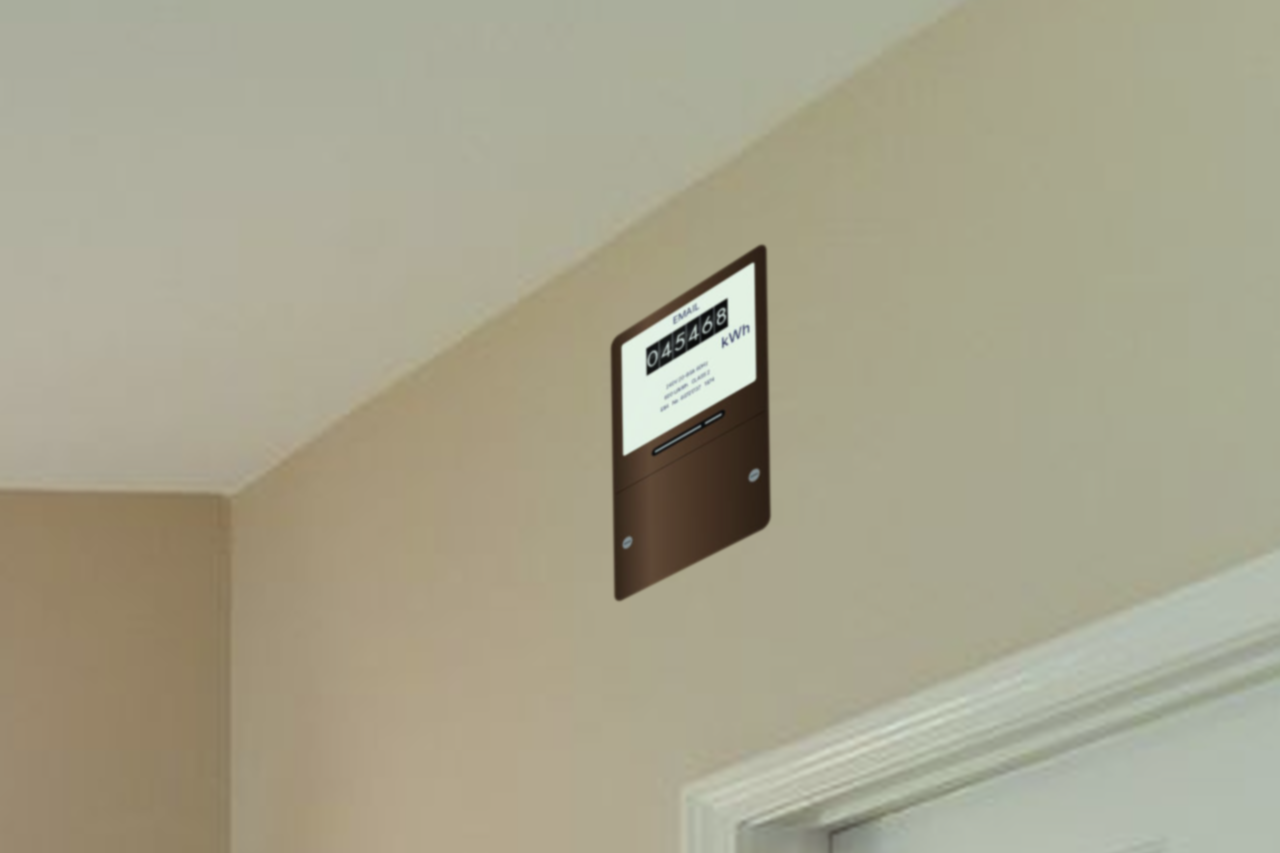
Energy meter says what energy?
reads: 45468 kWh
